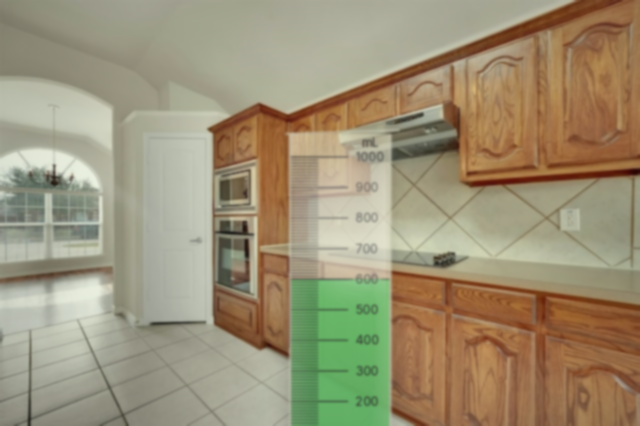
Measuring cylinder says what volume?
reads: 600 mL
